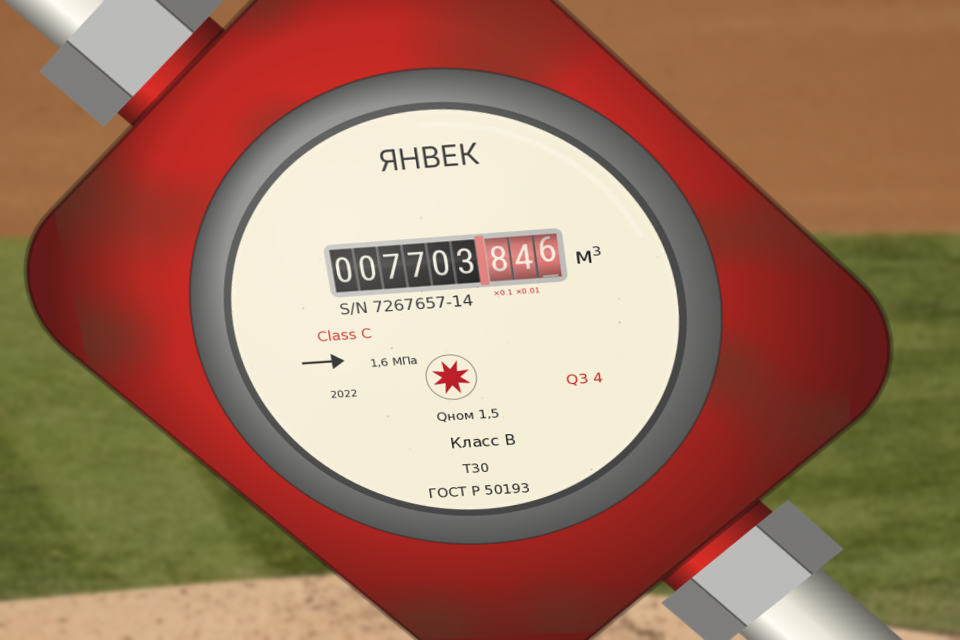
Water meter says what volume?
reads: 7703.846 m³
